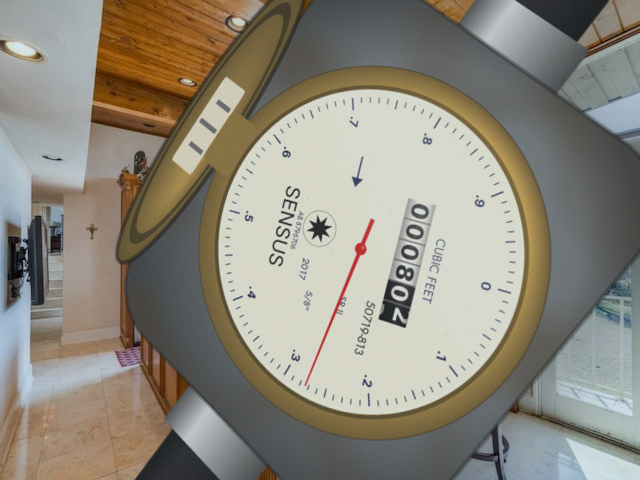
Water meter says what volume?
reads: 802.27 ft³
